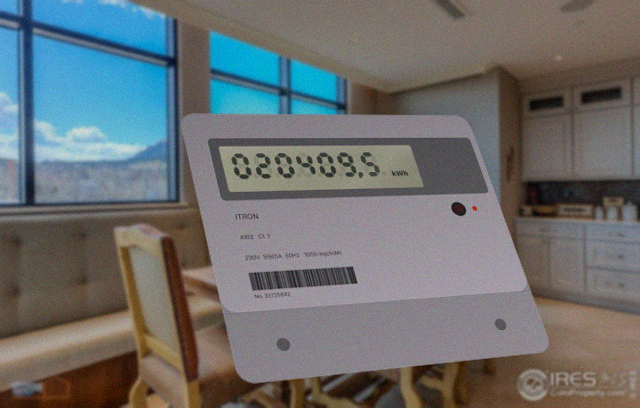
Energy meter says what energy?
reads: 20409.5 kWh
